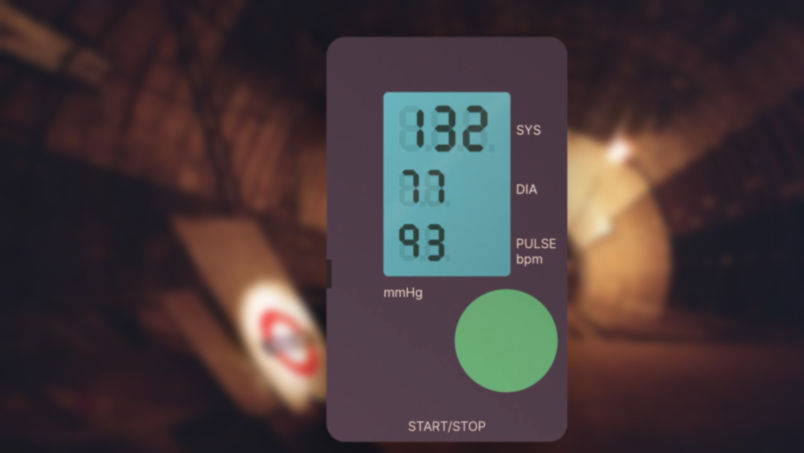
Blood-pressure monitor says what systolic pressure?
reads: 132 mmHg
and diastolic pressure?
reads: 77 mmHg
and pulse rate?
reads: 93 bpm
